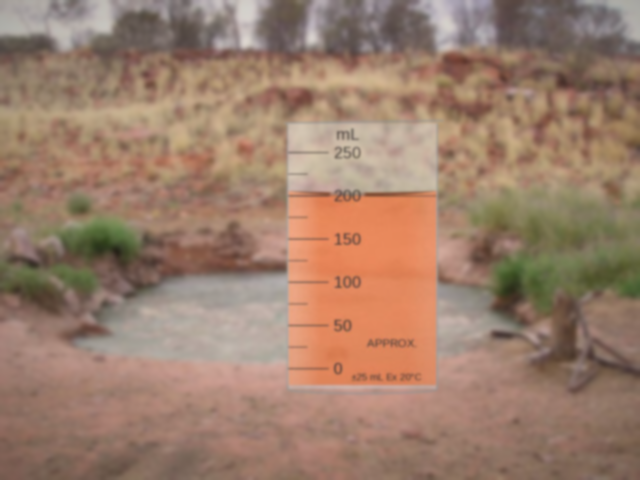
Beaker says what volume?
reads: 200 mL
